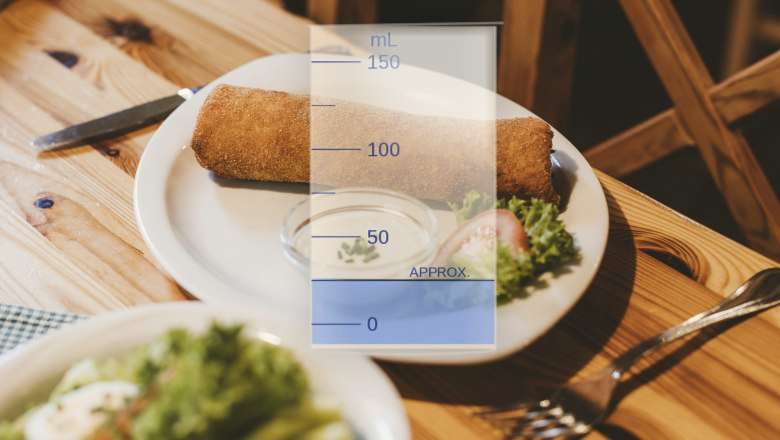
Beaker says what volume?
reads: 25 mL
